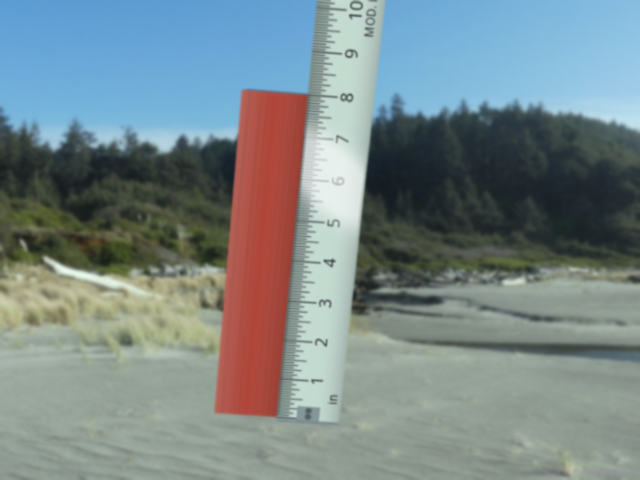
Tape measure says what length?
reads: 8 in
